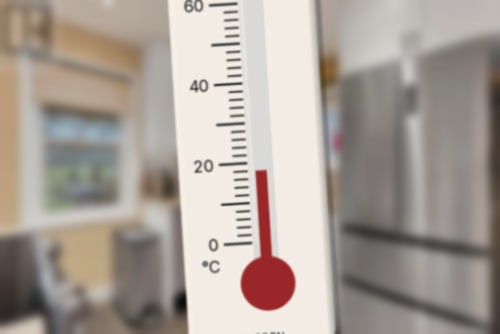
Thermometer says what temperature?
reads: 18 °C
